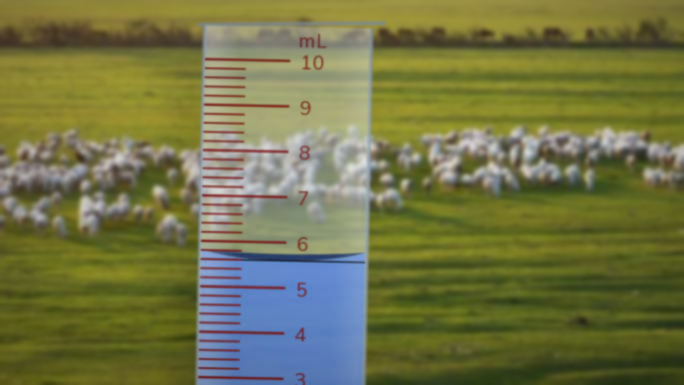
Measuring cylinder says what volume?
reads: 5.6 mL
